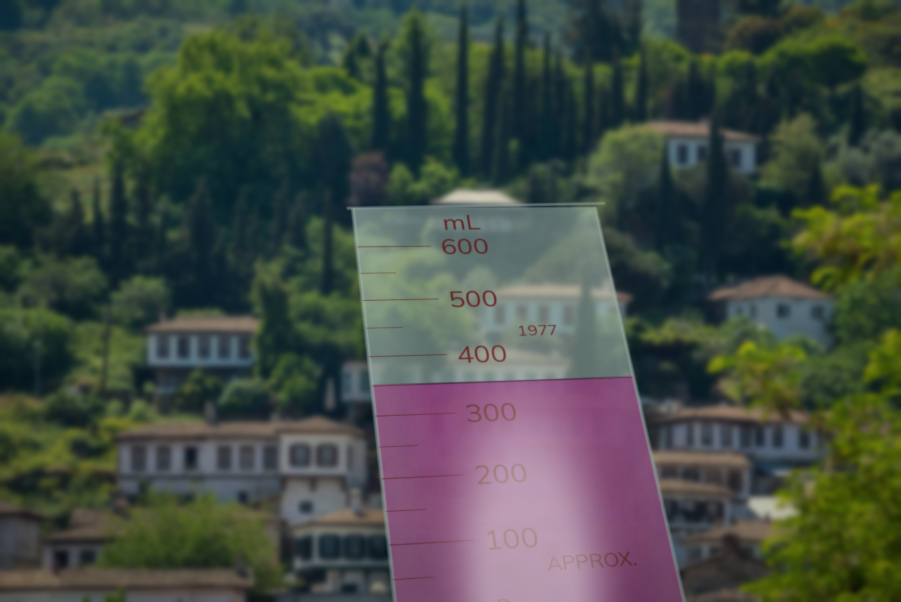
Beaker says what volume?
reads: 350 mL
